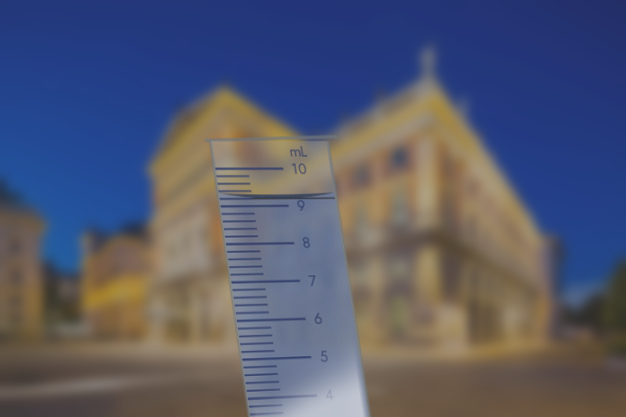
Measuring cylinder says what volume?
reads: 9.2 mL
